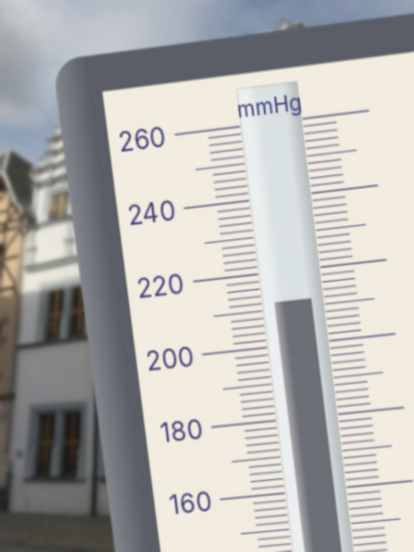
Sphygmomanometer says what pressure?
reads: 212 mmHg
